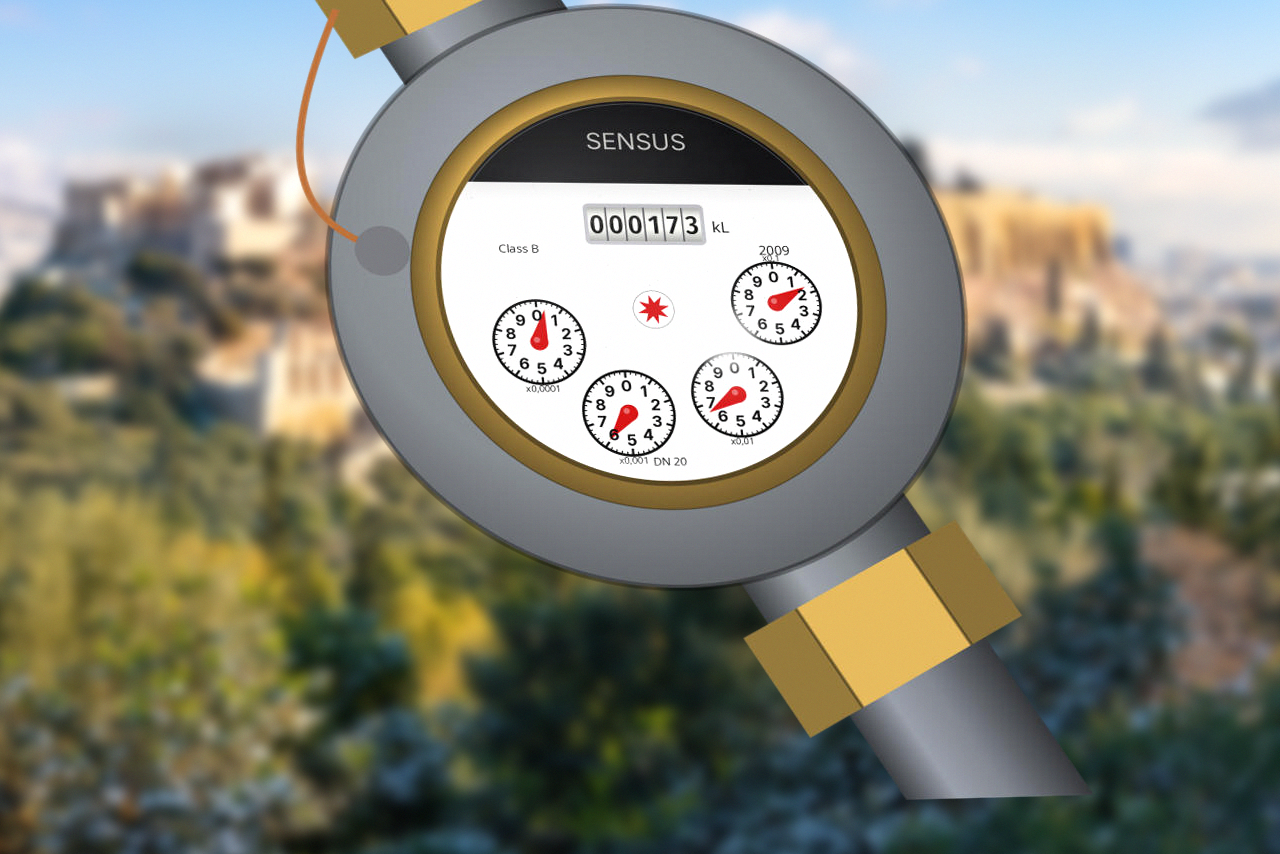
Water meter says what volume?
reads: 173.1660 kL
